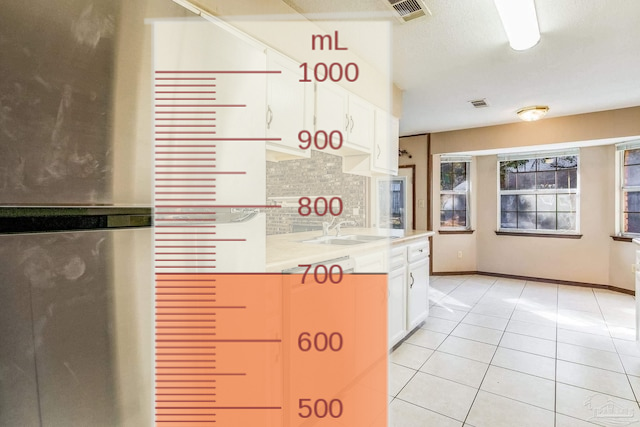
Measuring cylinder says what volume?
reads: 700 mL
